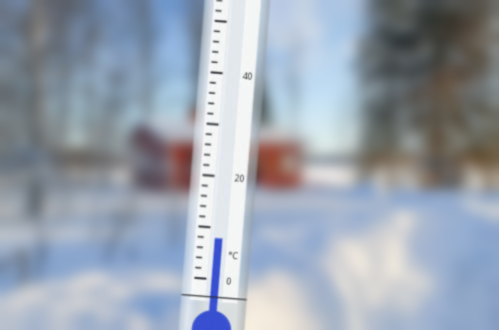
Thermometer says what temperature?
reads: 8 °C
